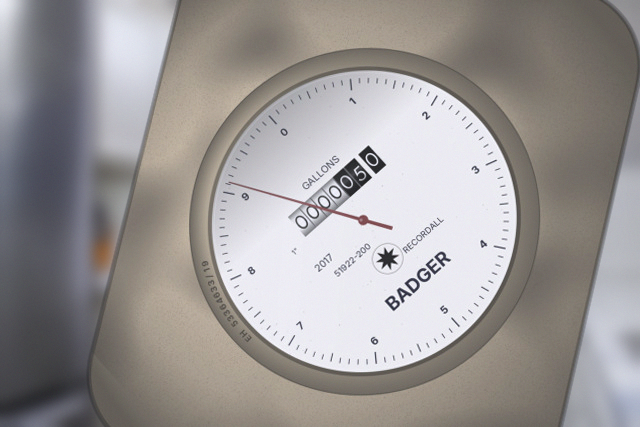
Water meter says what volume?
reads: 49.1 gal
